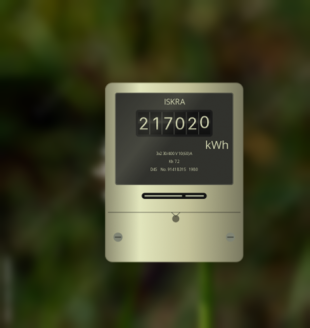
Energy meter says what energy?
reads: 217020 kWh
